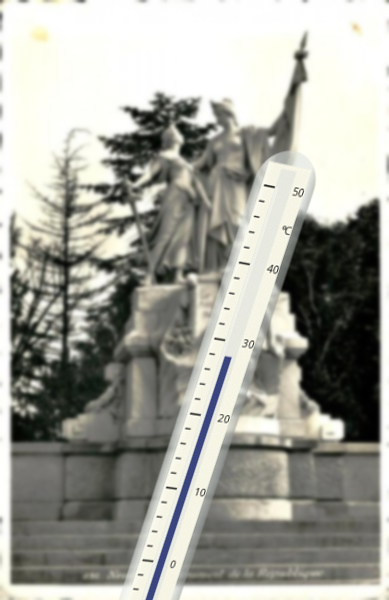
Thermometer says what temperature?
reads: 28 °C
